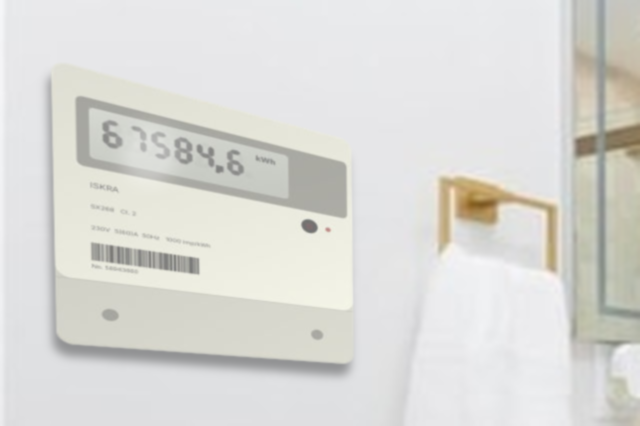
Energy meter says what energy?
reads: 67584.6 kWh
